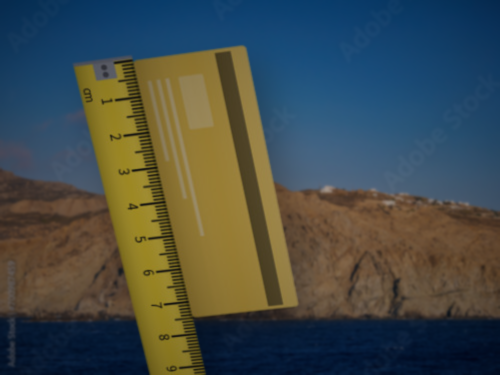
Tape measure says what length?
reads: 7.5 cm
